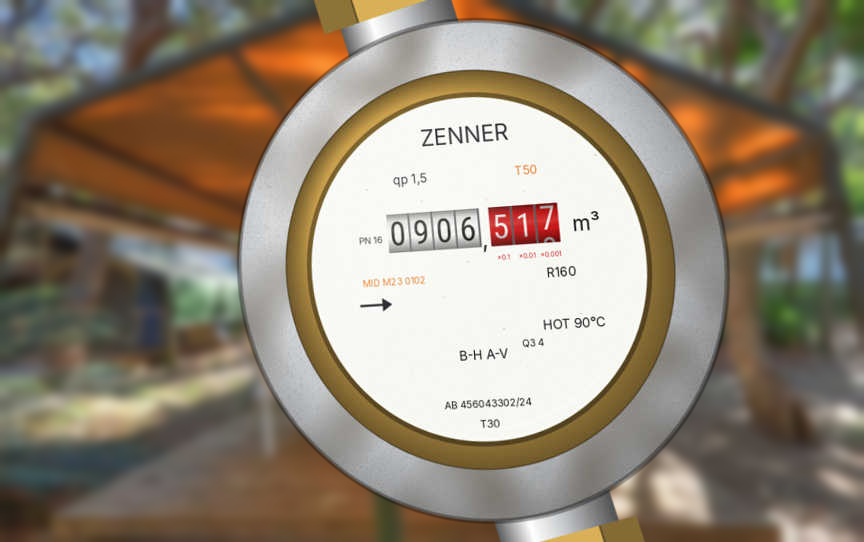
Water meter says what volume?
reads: 906.517 m³
